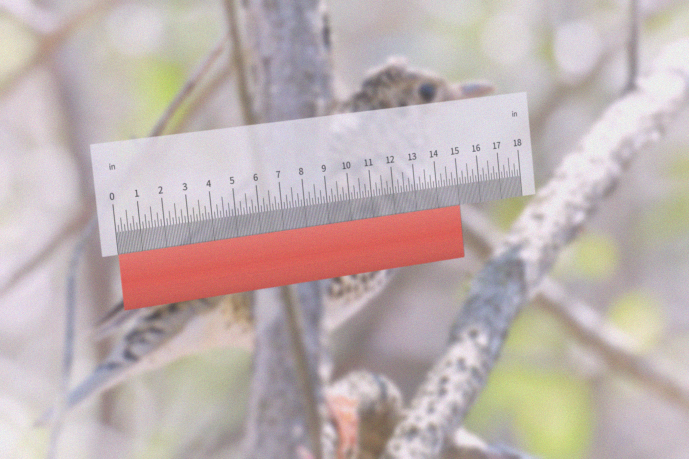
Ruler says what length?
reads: 15 in
